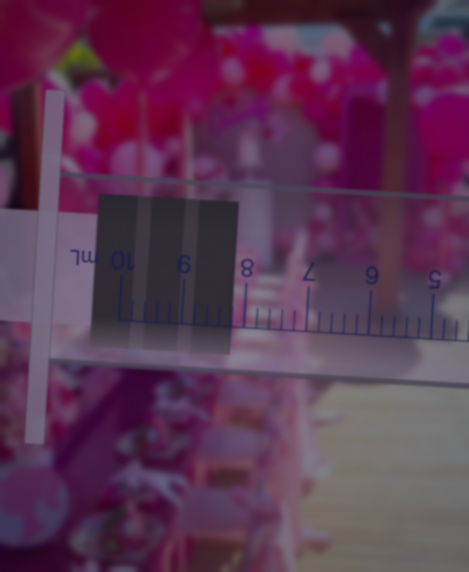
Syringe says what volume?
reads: 8.2 mL
